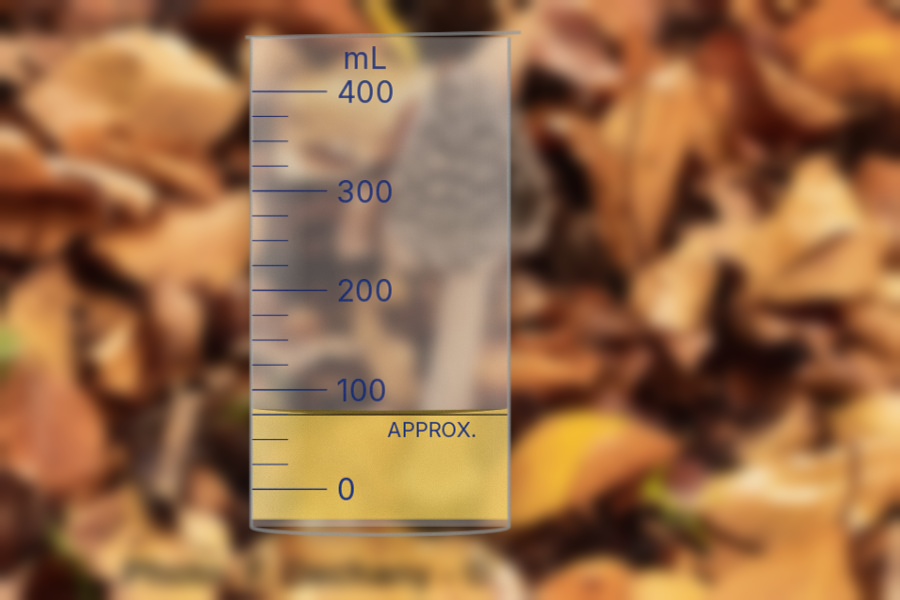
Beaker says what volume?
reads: 75 mL
